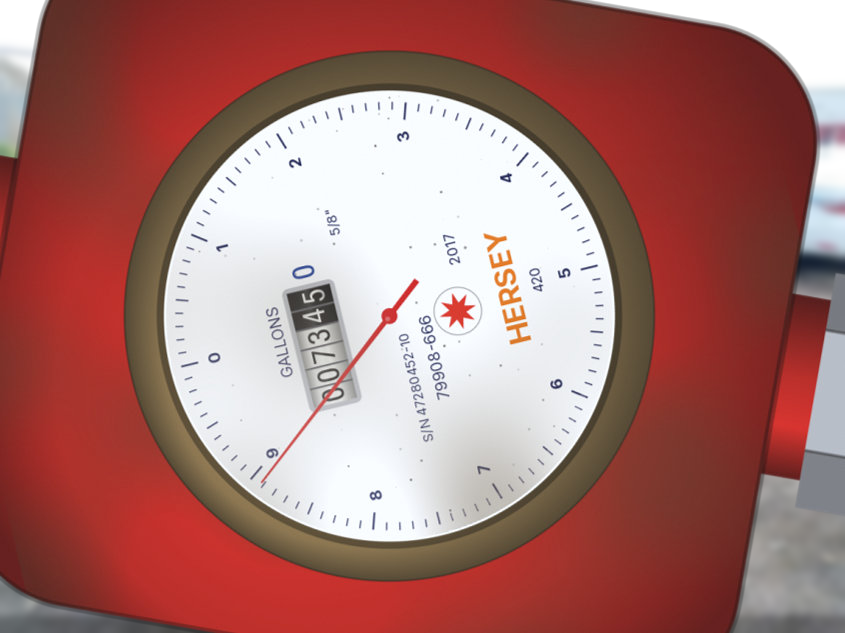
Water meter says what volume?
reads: 73448.9 gal
